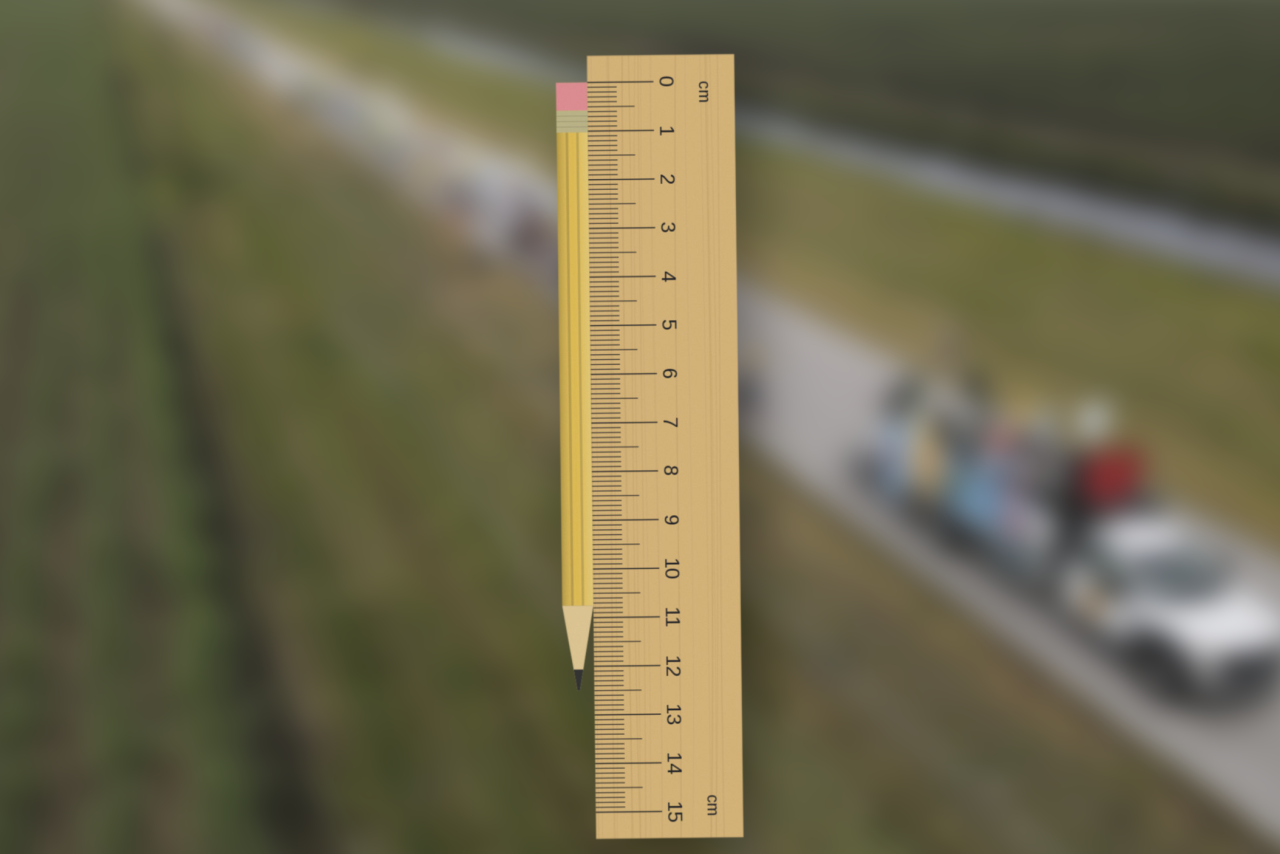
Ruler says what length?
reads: 12.5 cm
